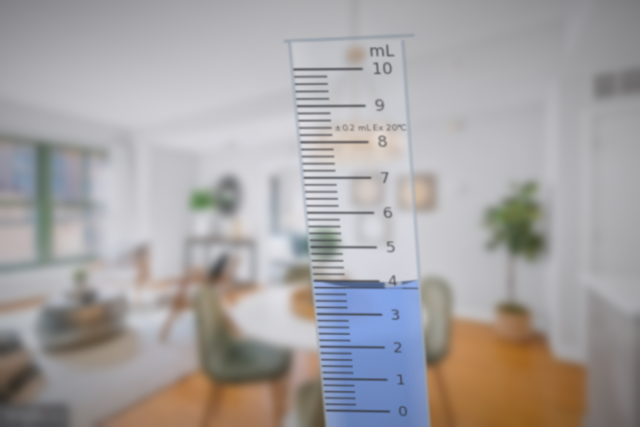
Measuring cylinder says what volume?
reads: 3.8 mL
